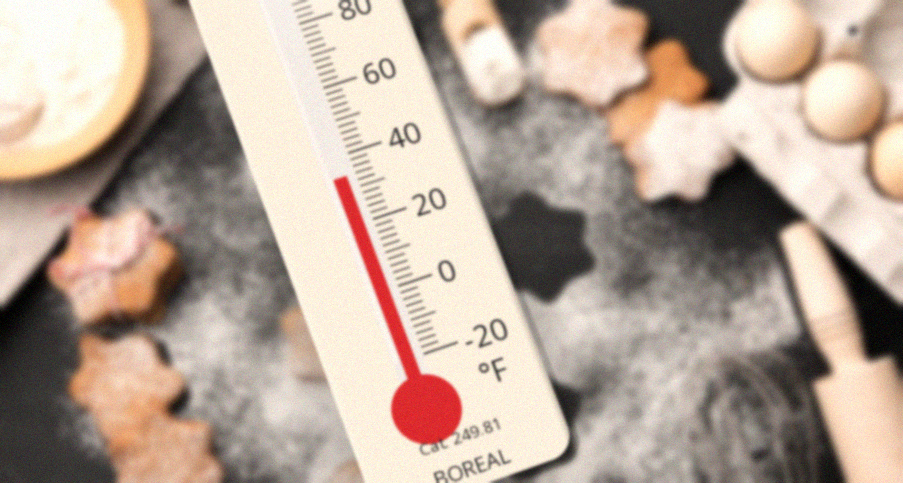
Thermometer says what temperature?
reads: 34 °F
